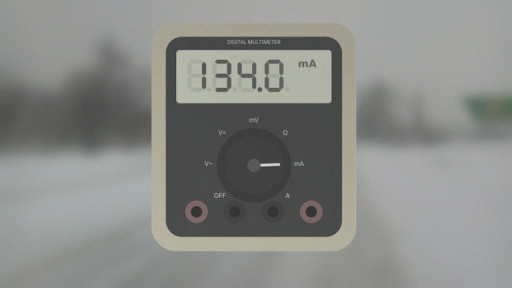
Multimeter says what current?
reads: 134.0 mA
